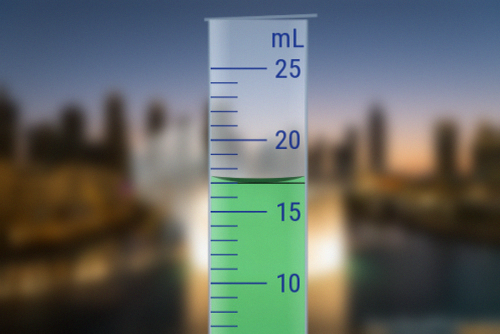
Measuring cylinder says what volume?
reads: 17 mL
